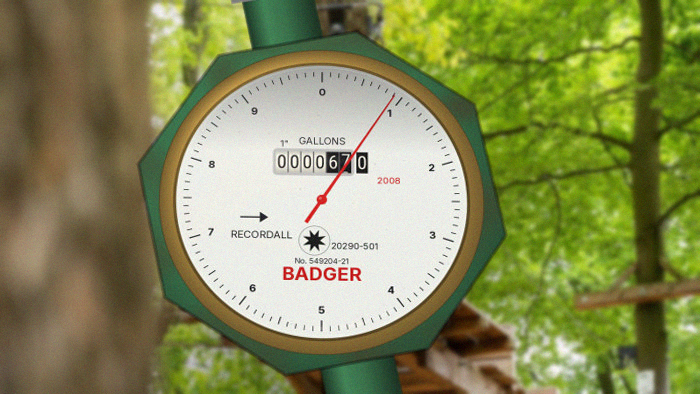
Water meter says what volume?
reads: 670.9 gal
